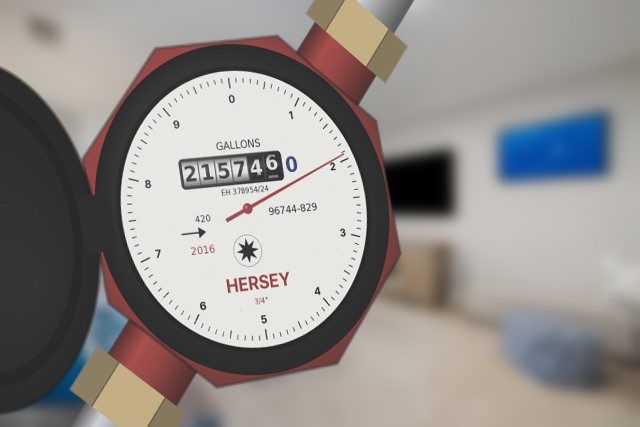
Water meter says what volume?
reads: 2157461.9 gal
